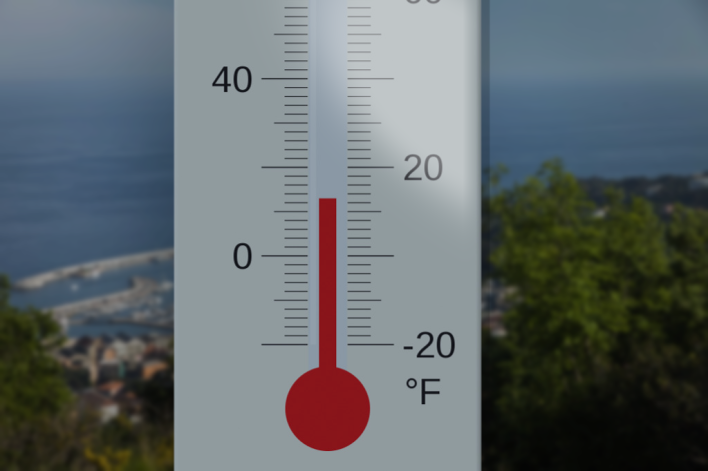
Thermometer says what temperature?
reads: 13 °F
